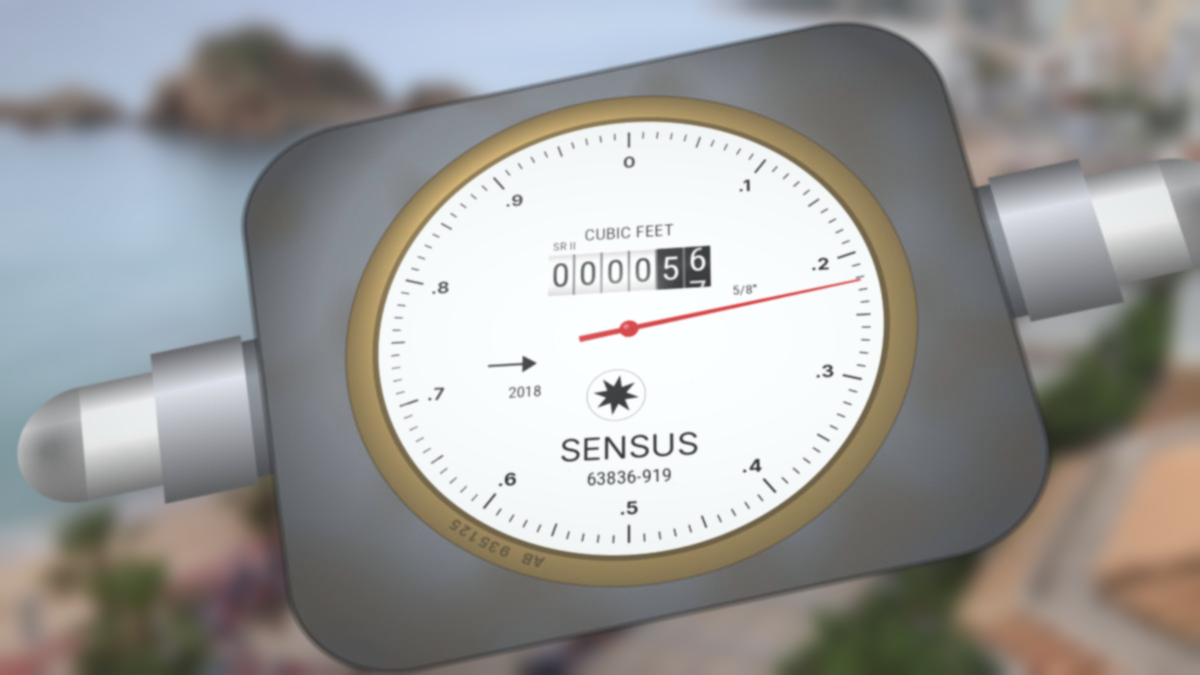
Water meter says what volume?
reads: 56.22 ft³
